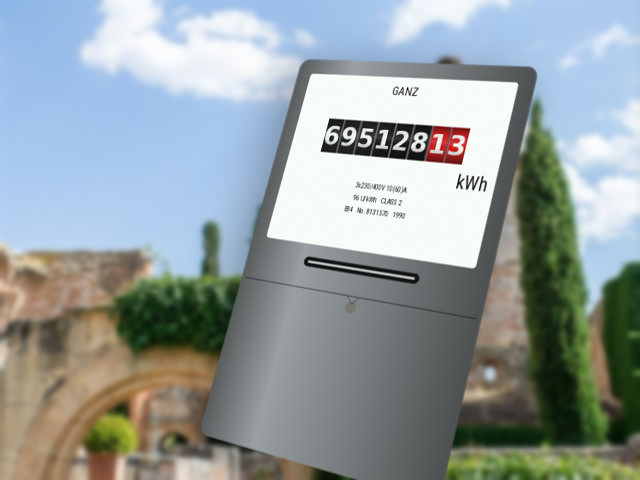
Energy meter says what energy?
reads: 695128.13 kWh
